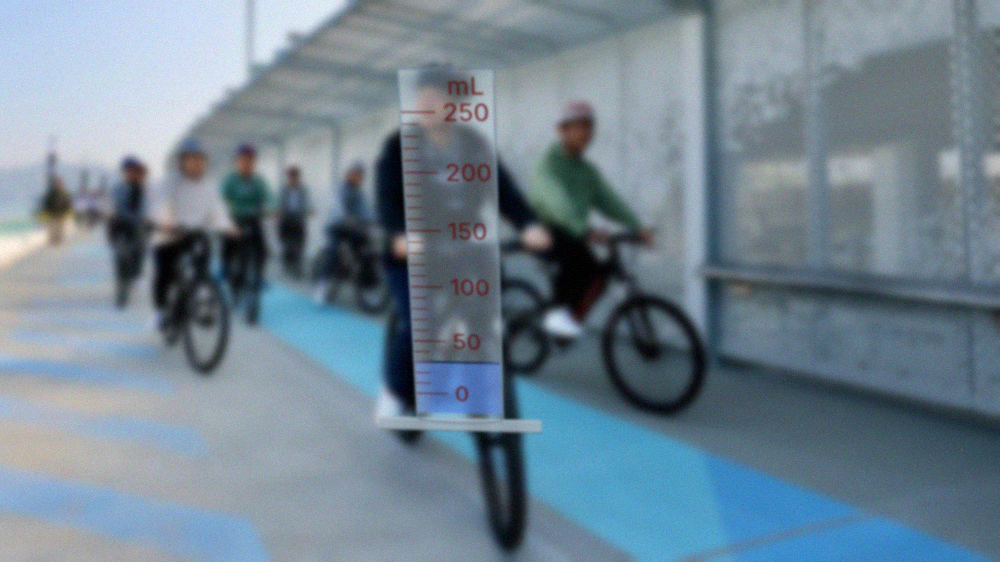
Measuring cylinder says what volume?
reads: 30 mL
